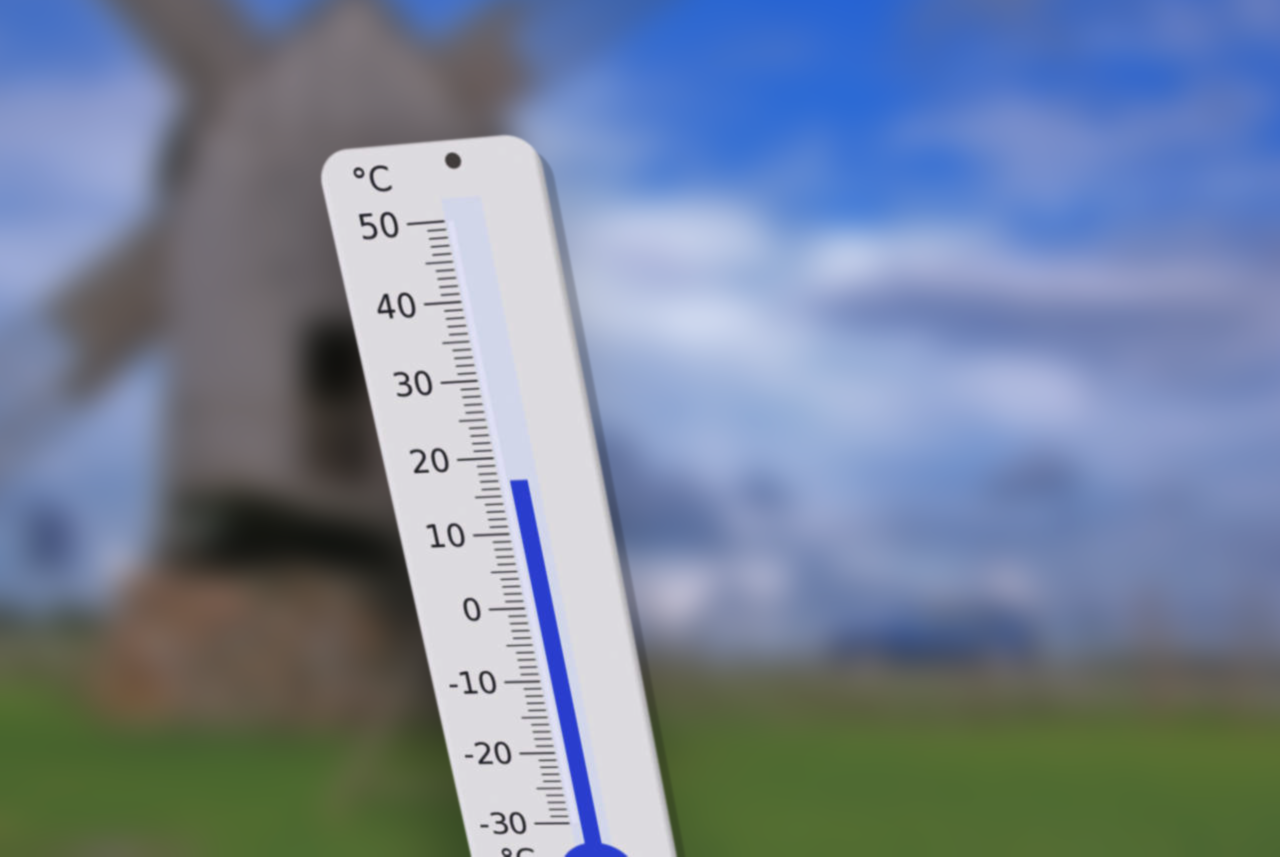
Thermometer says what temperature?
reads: 17 °C
